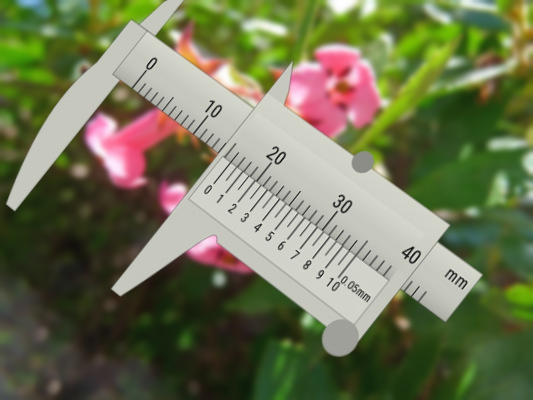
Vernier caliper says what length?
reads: 16.0 mm
